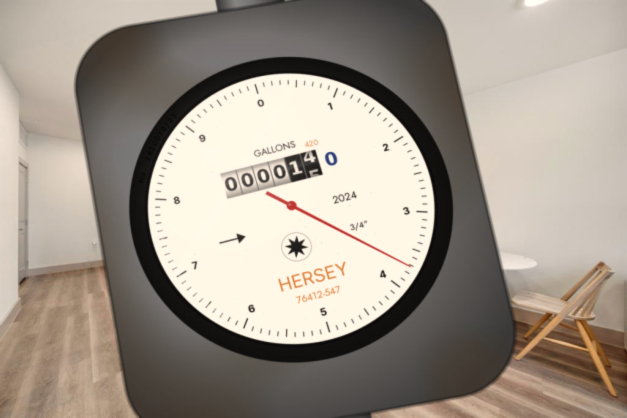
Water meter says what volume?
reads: 143.7 gal
